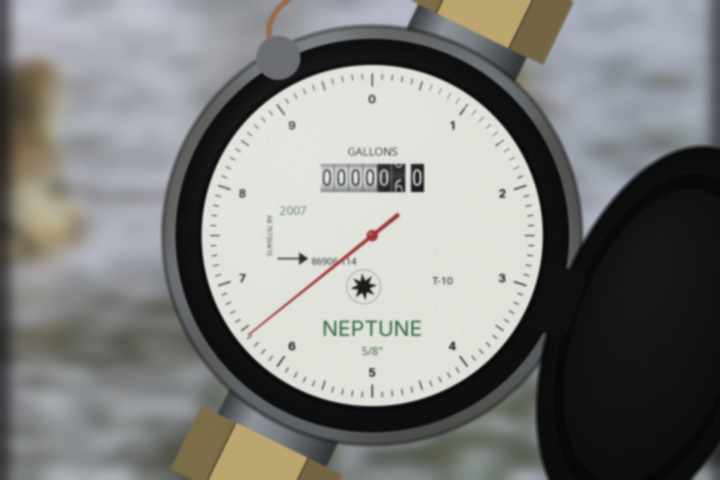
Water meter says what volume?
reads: 56.4 gal
